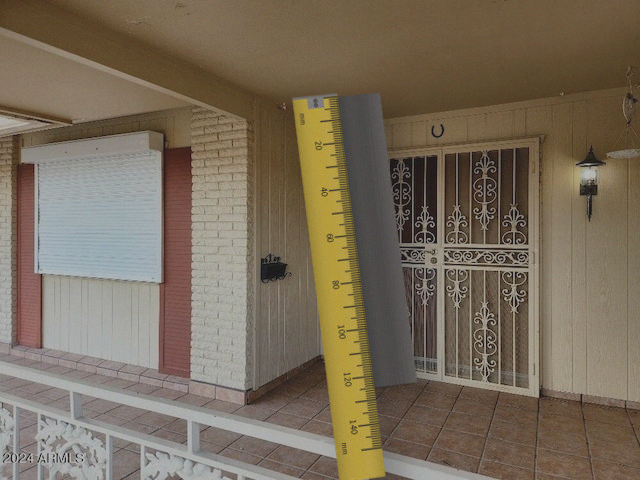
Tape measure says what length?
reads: 125 mm
